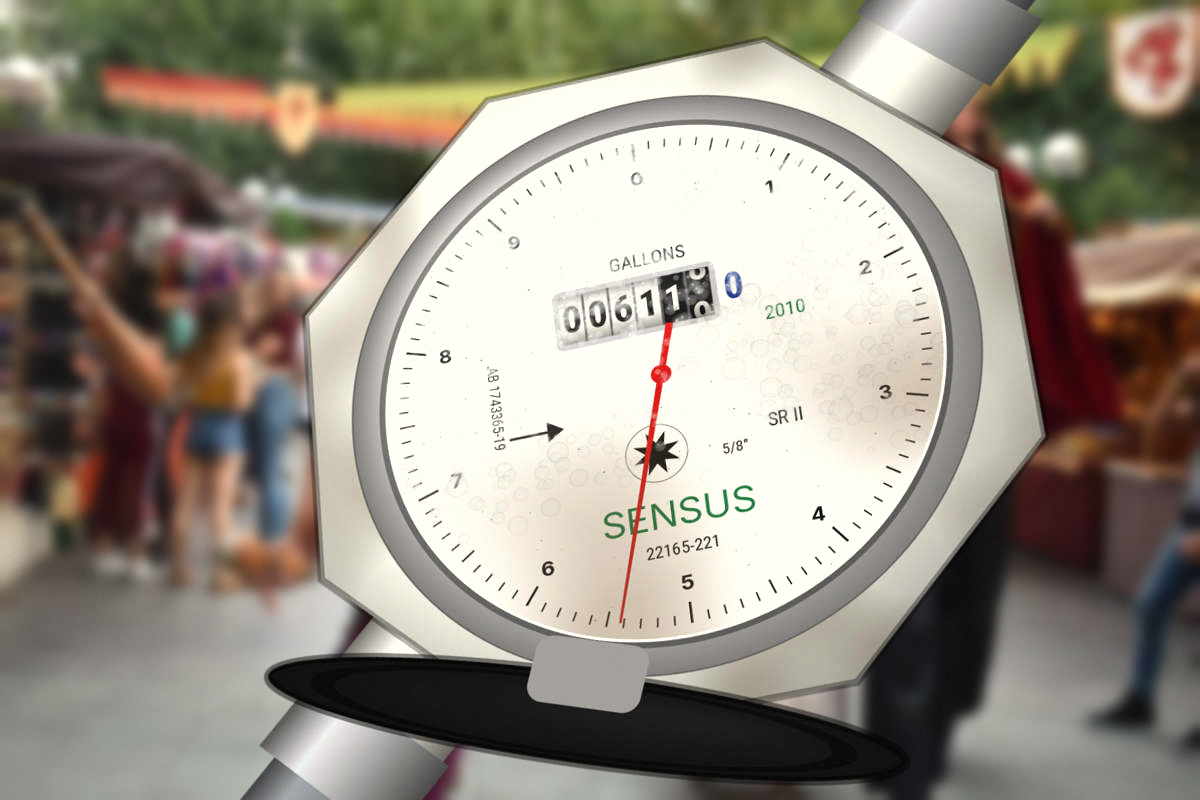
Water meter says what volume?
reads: 61185.4 gal
